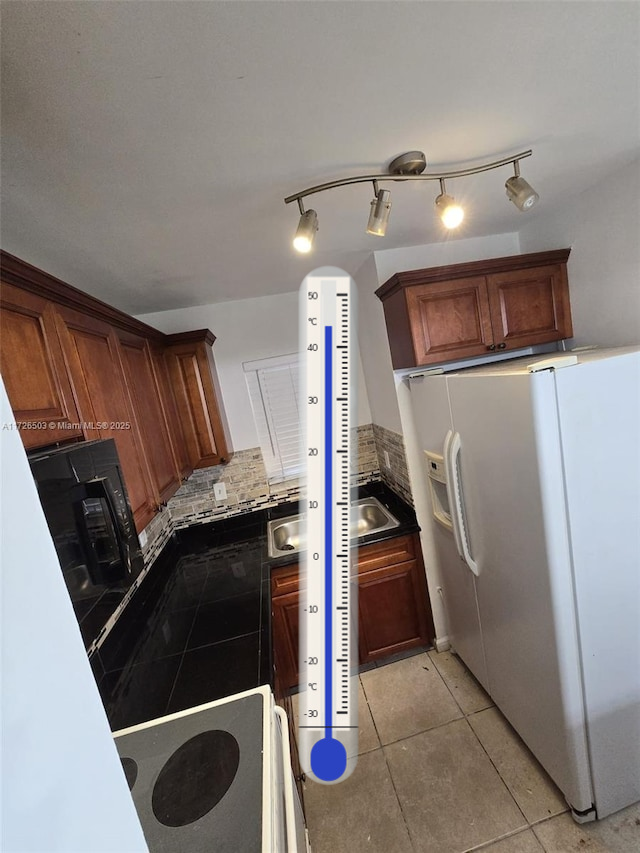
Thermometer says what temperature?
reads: 44 °C
